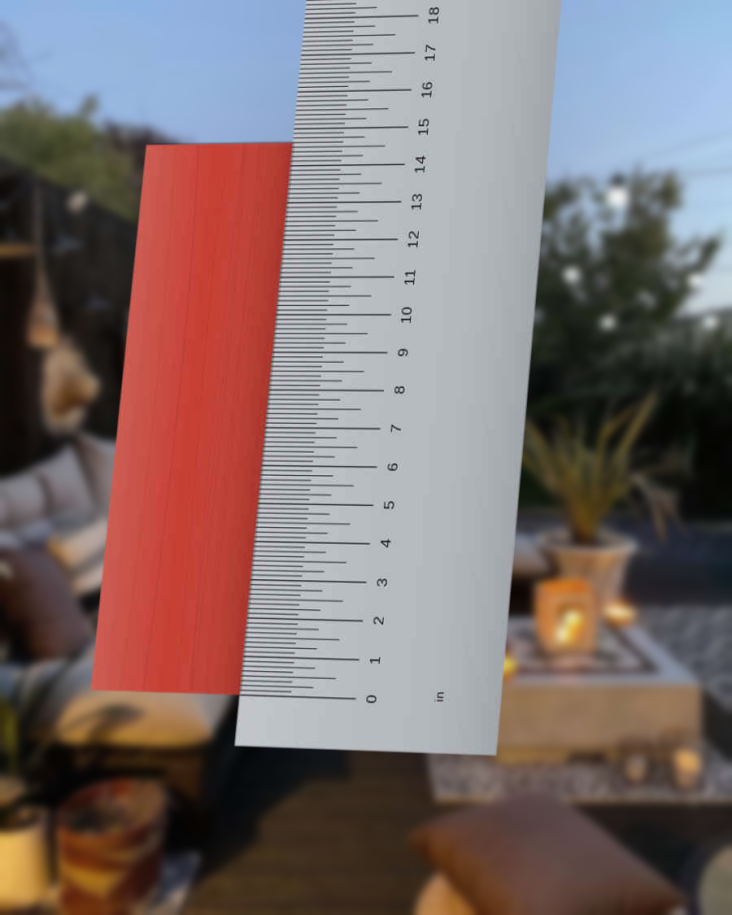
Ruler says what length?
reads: 14.625 in
